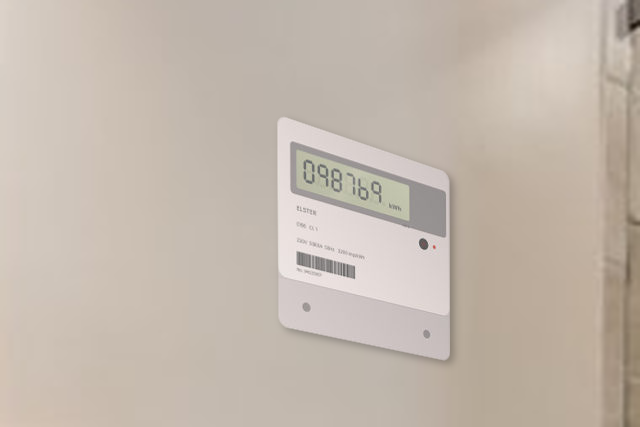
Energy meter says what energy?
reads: 98769 kWh
